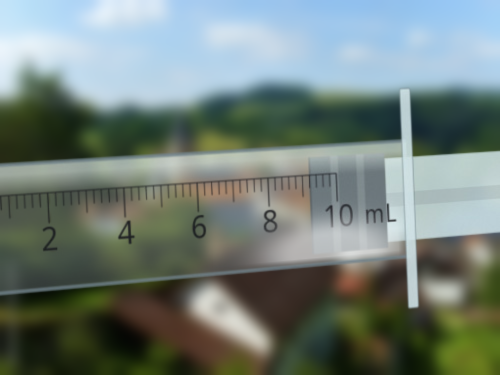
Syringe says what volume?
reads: 9.2 mL
